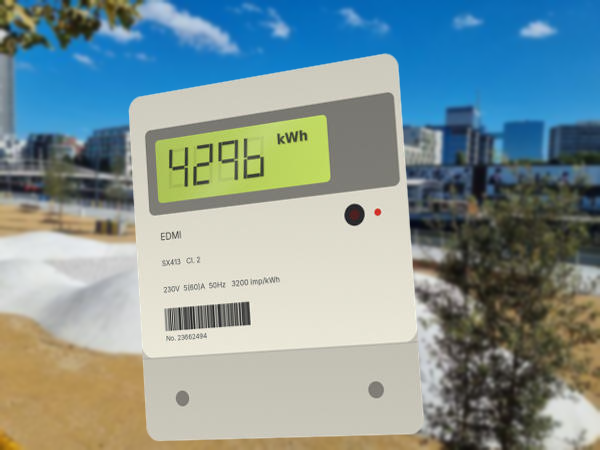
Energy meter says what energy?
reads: 4296 kWh
